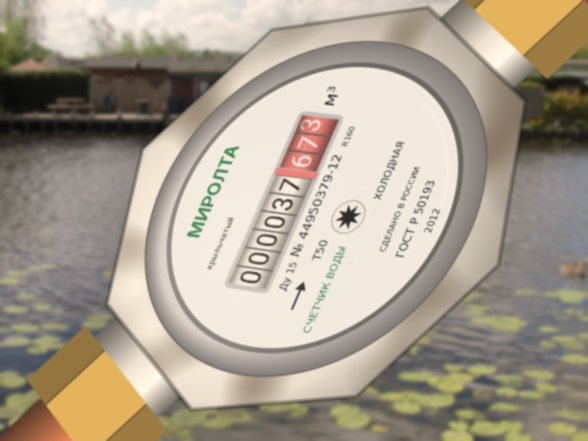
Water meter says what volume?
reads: 37.673 m³
